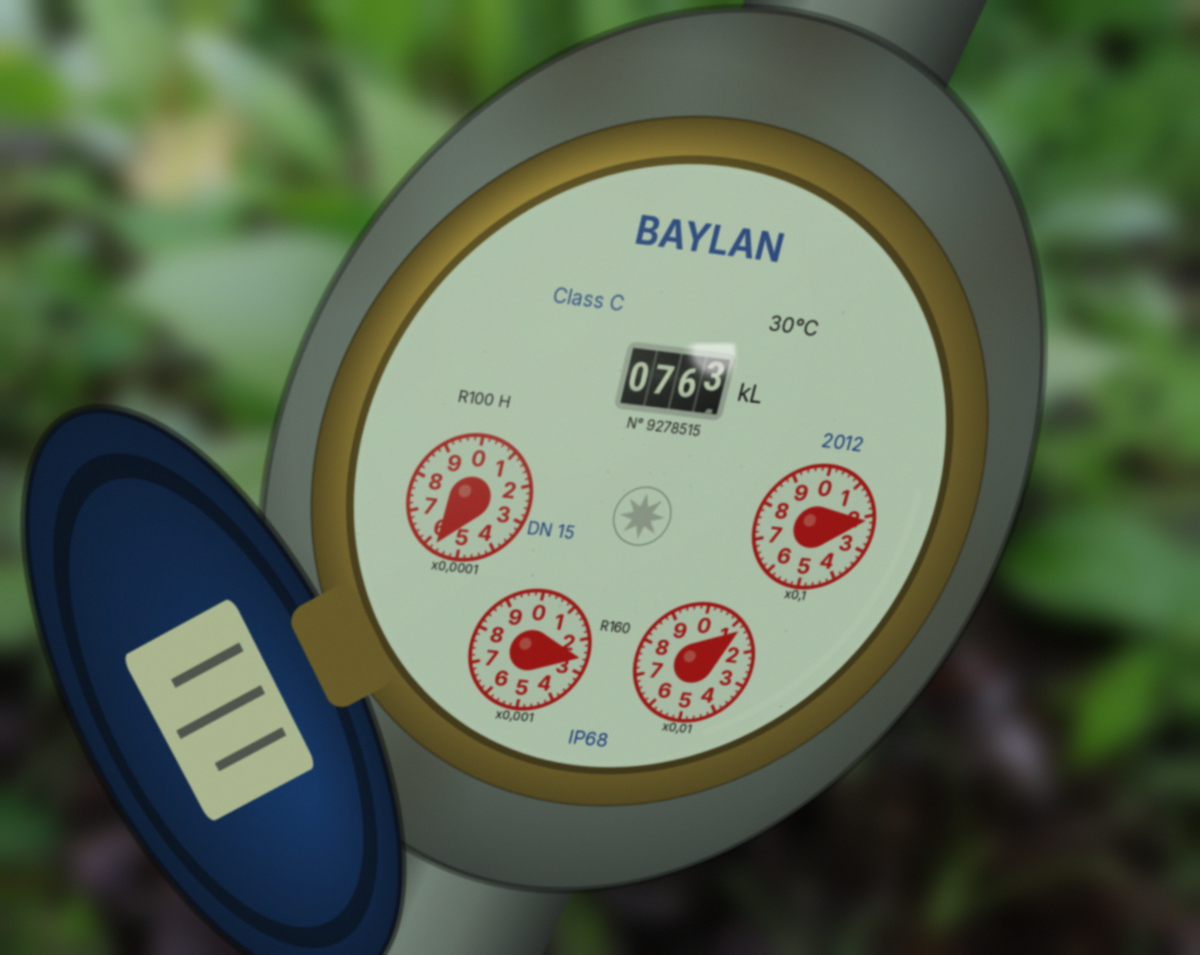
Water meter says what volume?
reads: 763.2125 kL
